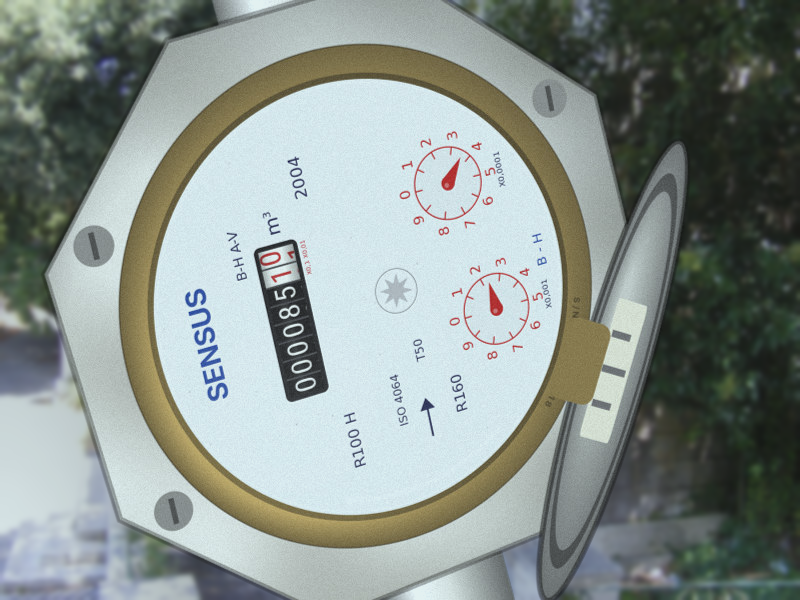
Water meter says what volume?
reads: 85.1023 m³
